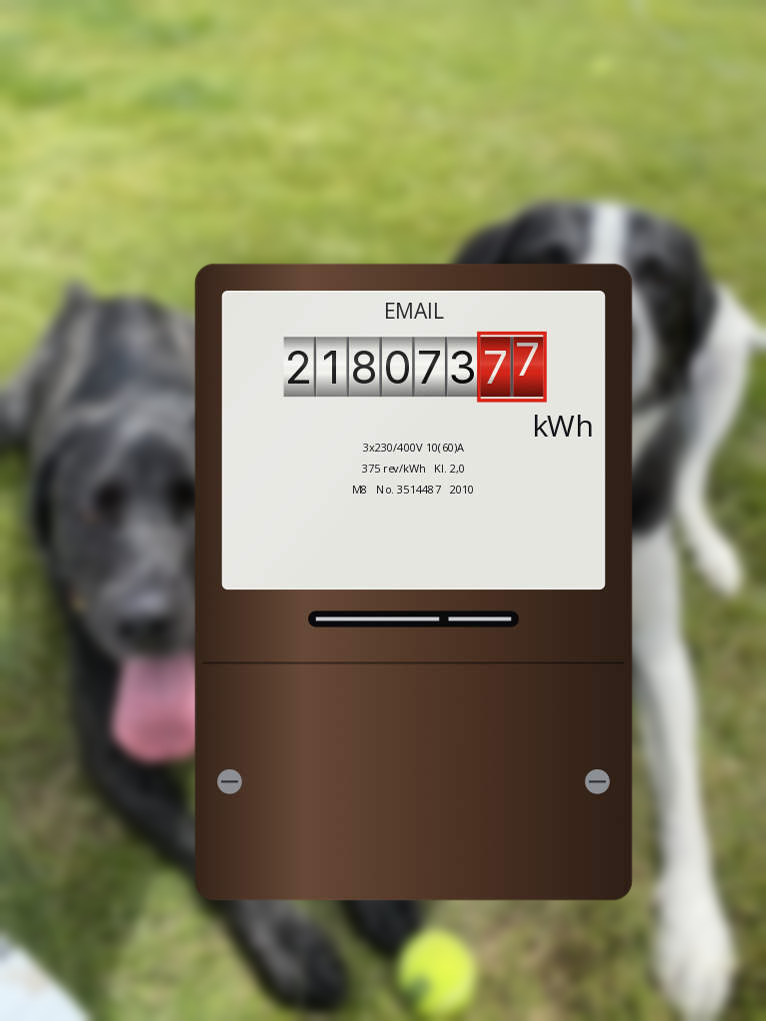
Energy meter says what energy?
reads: 218073.77 kWh
